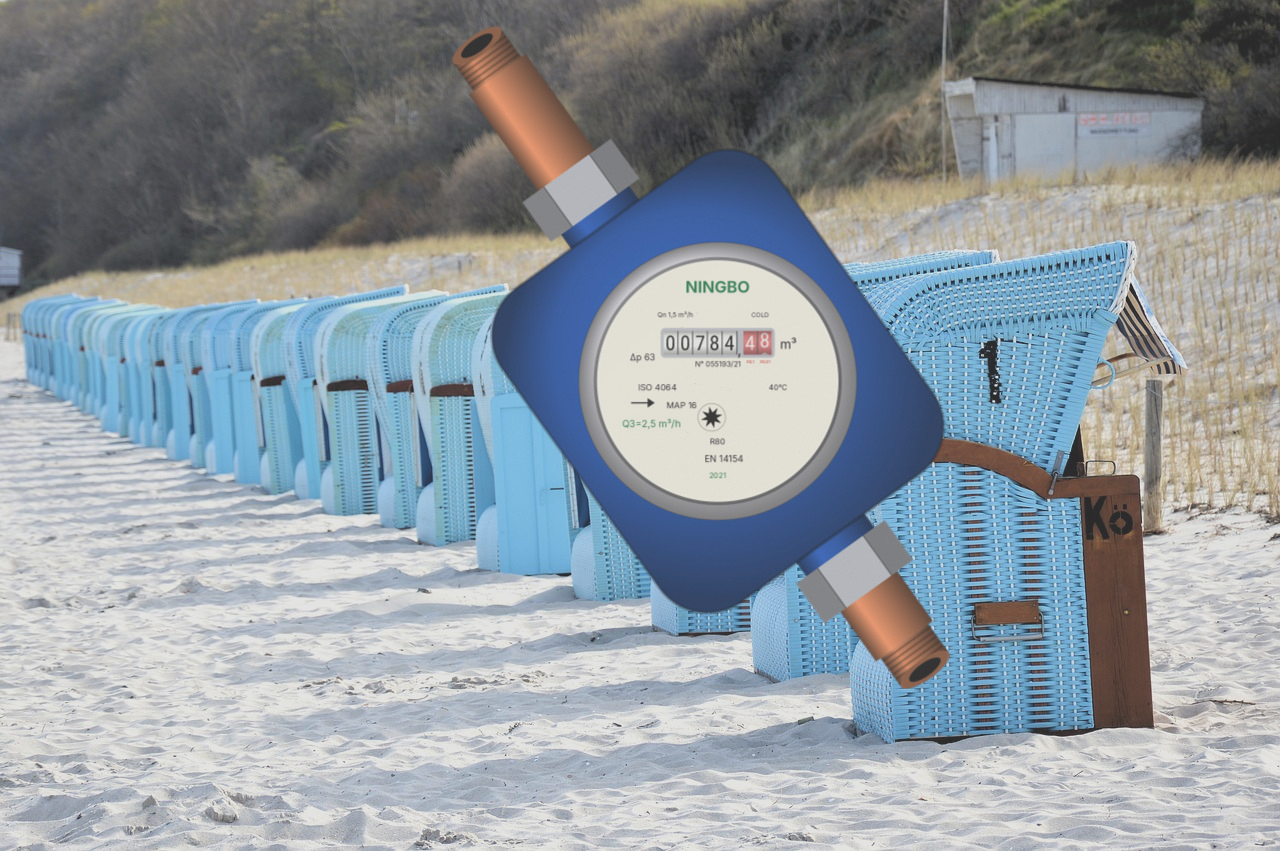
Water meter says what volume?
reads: 784.48 m³
